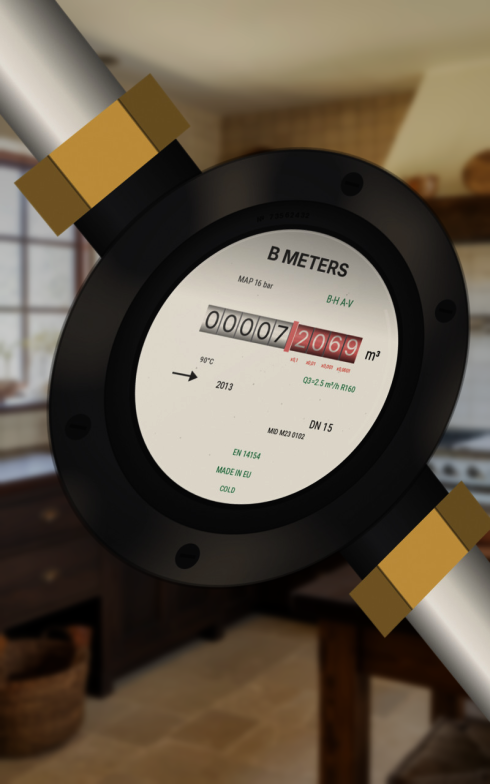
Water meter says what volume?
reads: 7.2069 m³
